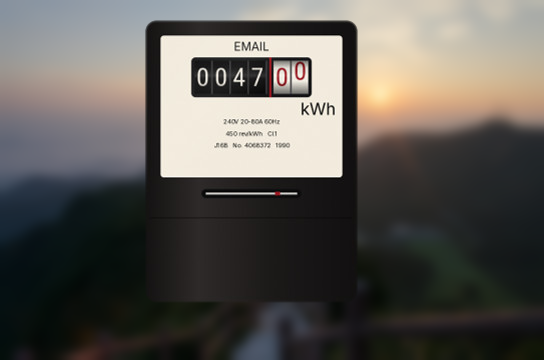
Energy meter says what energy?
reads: 47.00 kWh
